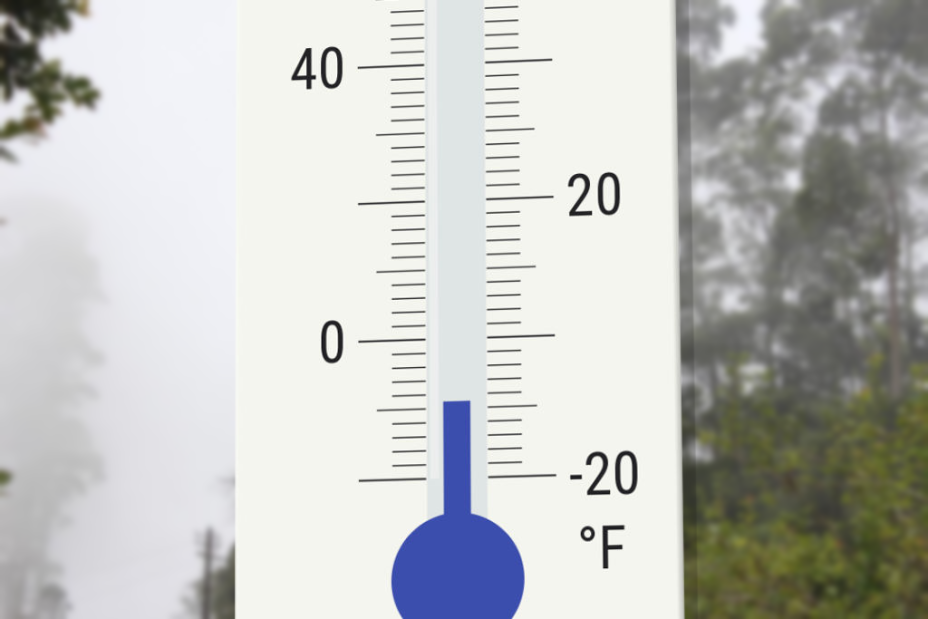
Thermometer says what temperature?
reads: -9 °F
